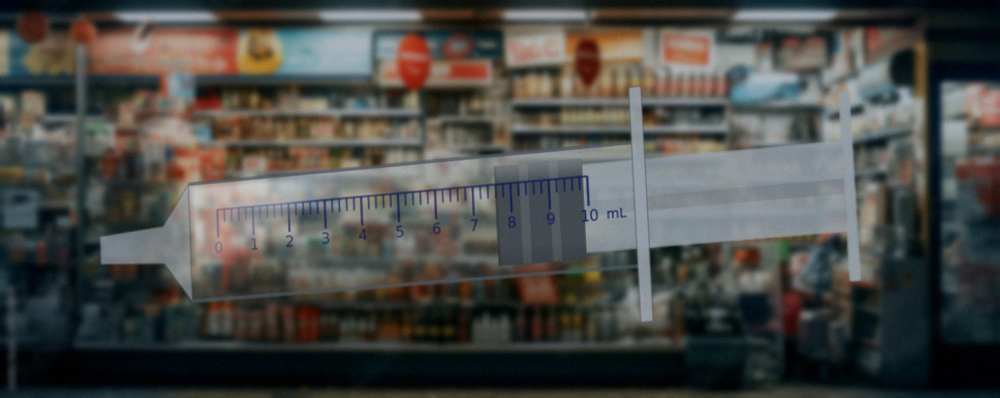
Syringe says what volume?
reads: 7.6 mL
